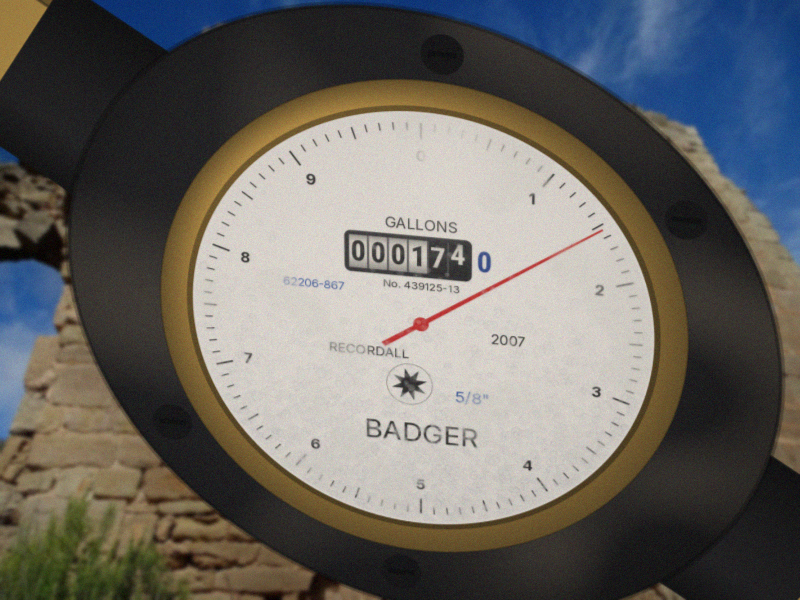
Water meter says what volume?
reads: 1741.5 gal
